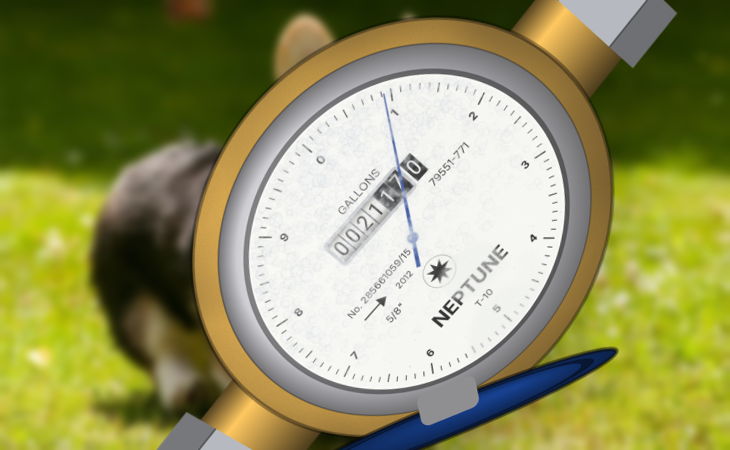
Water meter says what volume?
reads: 21170.9 gal
